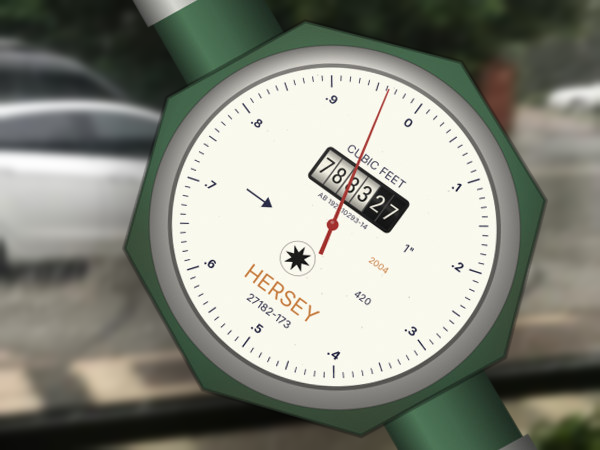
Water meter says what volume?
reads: 788326.96 ft³
